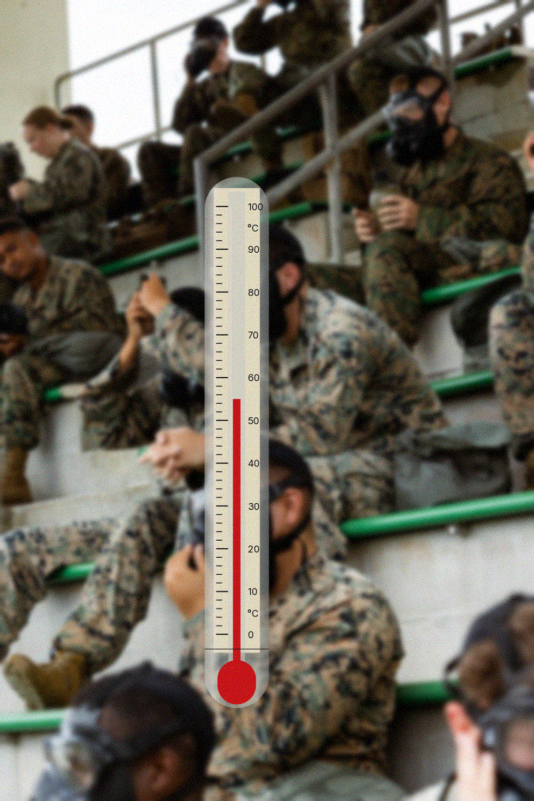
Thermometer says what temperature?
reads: 55 °C
